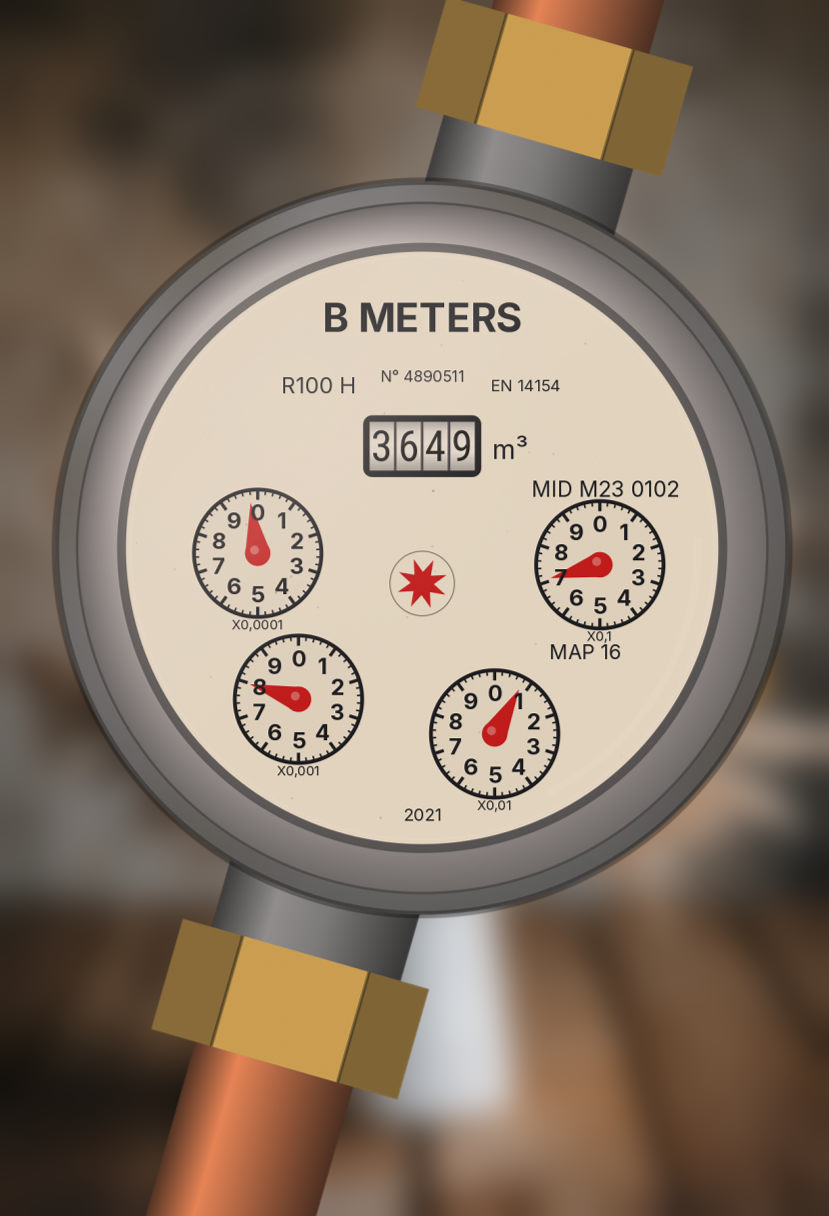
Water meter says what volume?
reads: 3649.7079 m³
